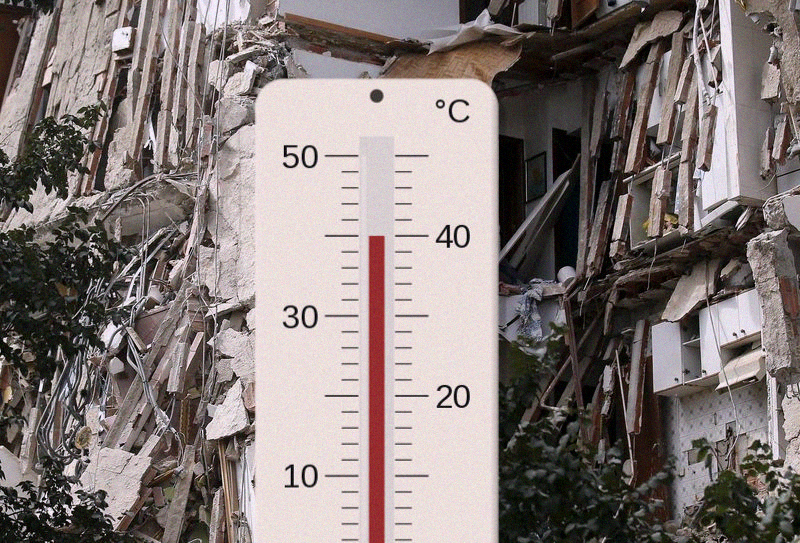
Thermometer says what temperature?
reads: 40 °C
